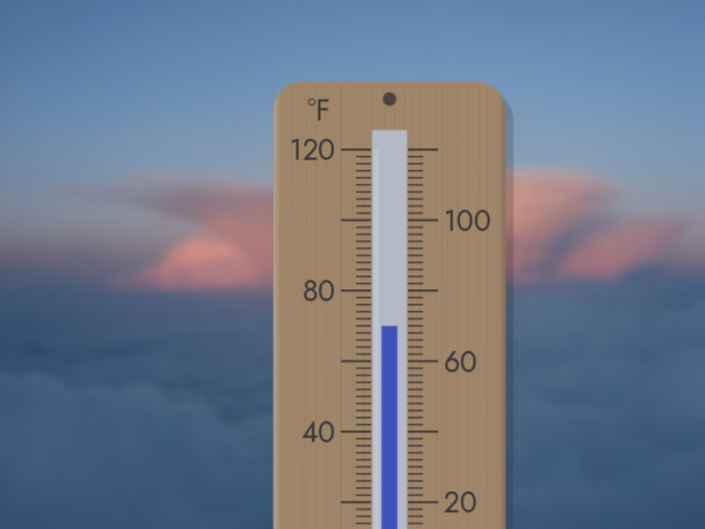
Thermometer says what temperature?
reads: 70 °F
